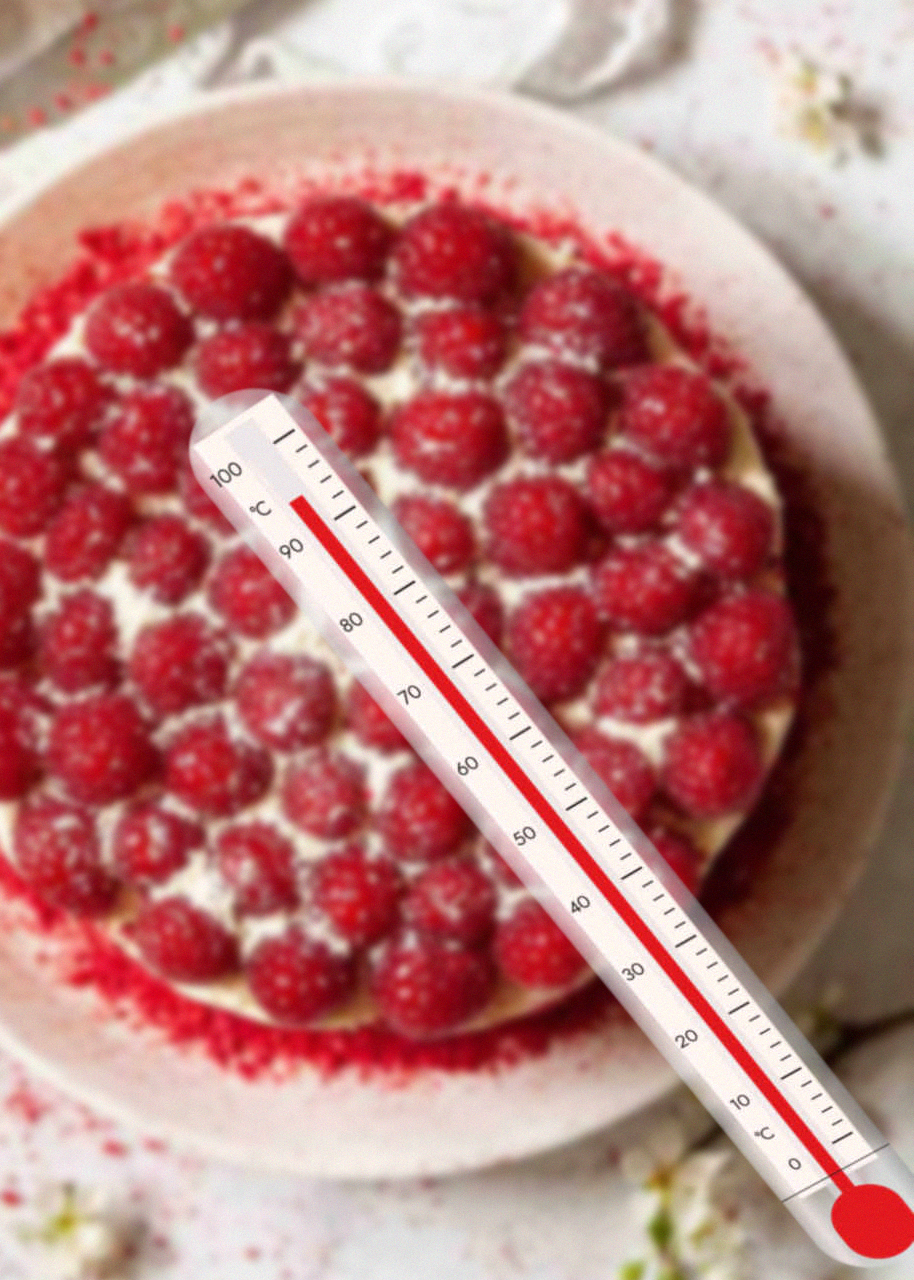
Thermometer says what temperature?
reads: 94 °C
